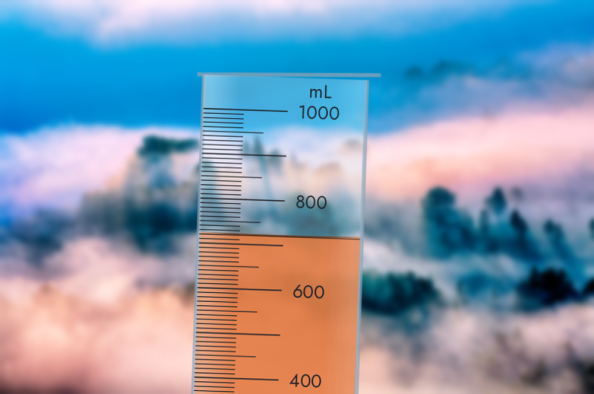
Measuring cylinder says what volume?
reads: 720 mL
